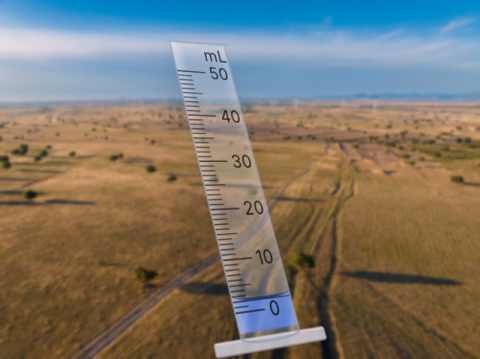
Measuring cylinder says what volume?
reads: 2 mL
